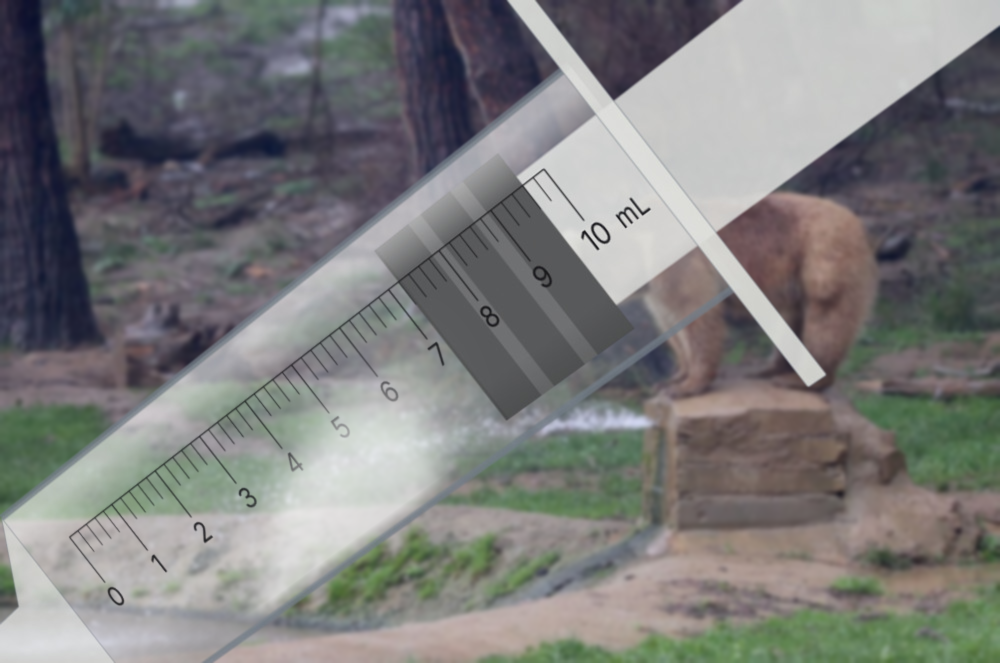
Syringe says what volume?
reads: 7.2 mL
